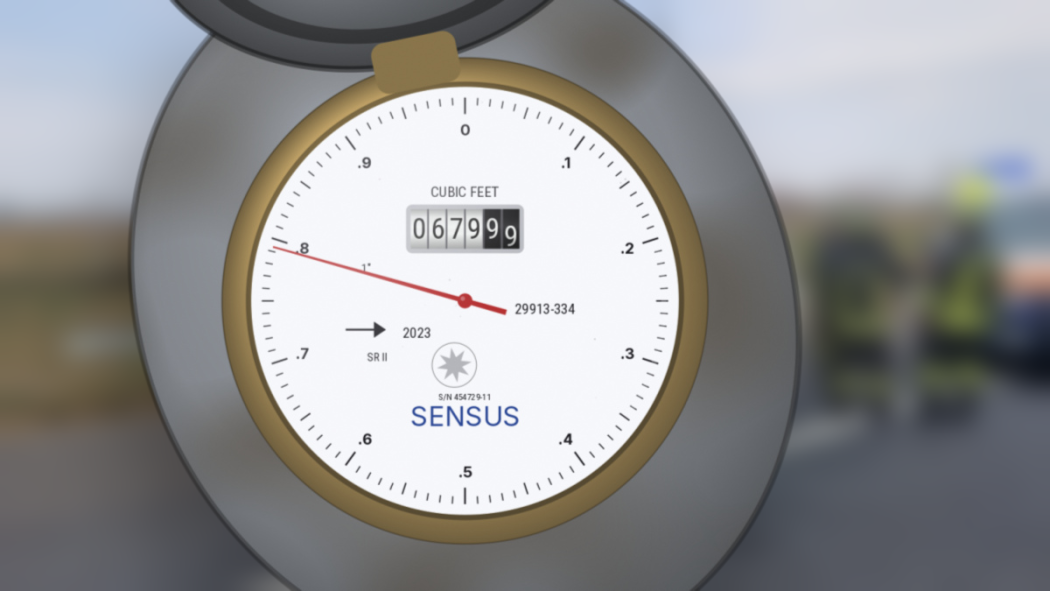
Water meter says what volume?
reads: 67998.79 ft³
